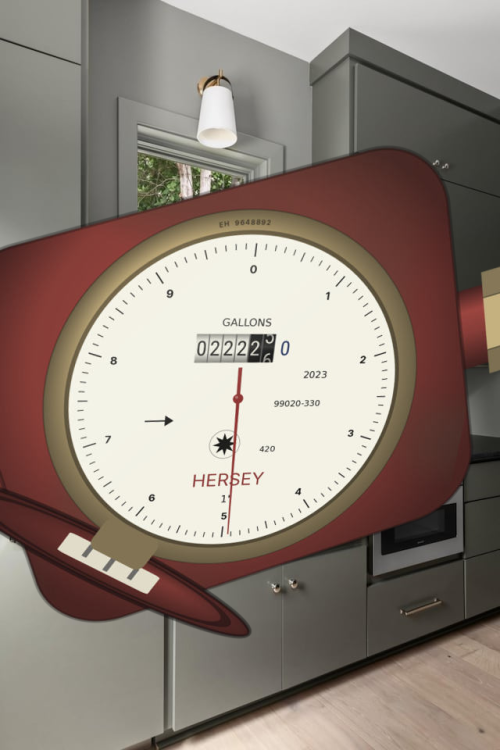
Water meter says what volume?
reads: 222254.9 gal
